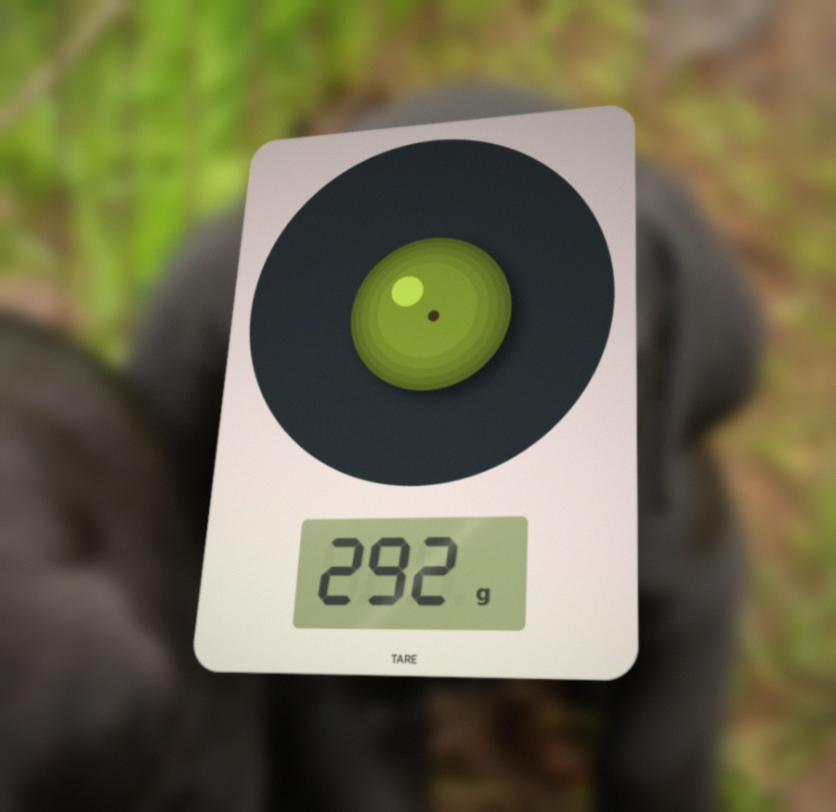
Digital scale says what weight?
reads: 292 g
